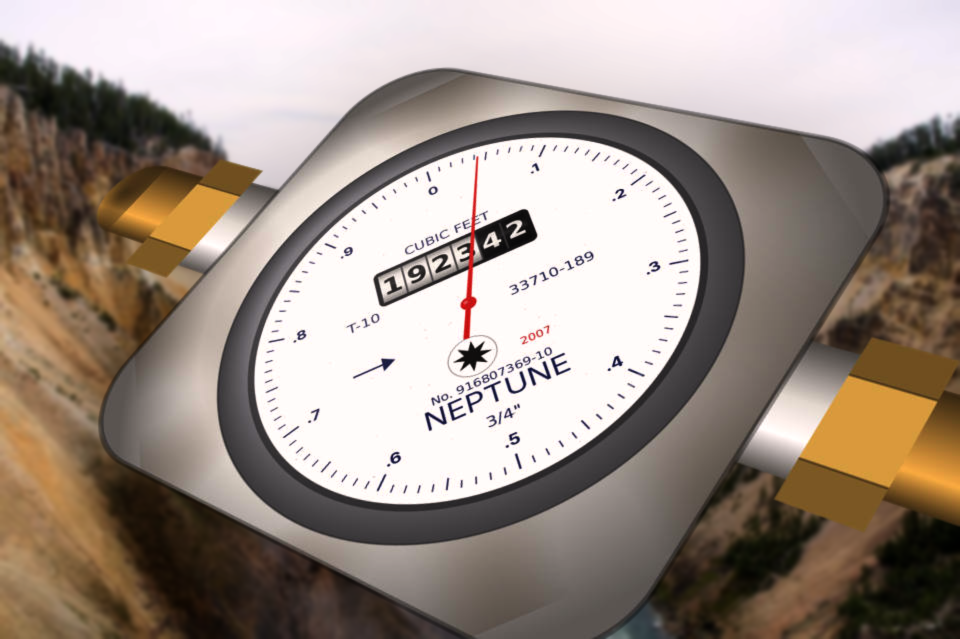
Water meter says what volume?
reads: 192342.04 ft³
